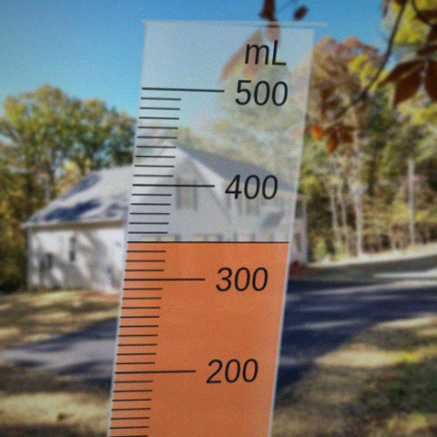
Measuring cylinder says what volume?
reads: 340 mL
